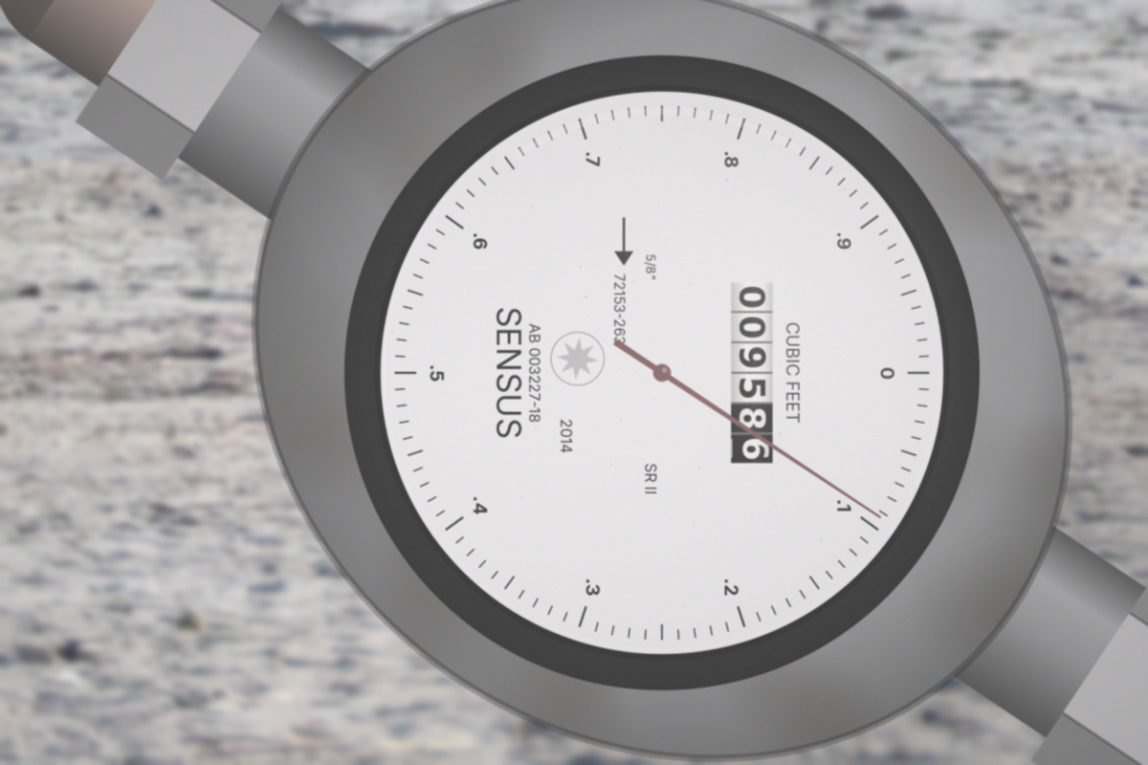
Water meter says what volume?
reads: 9586.09 ft³
